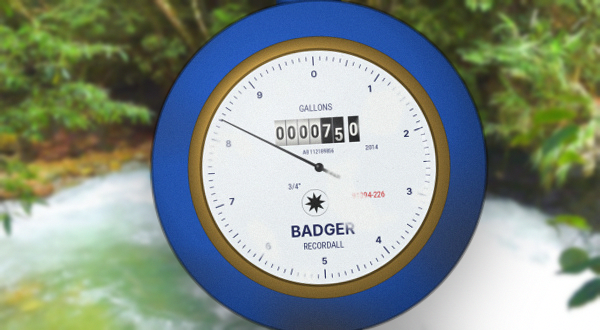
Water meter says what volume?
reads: 748.3 gal
